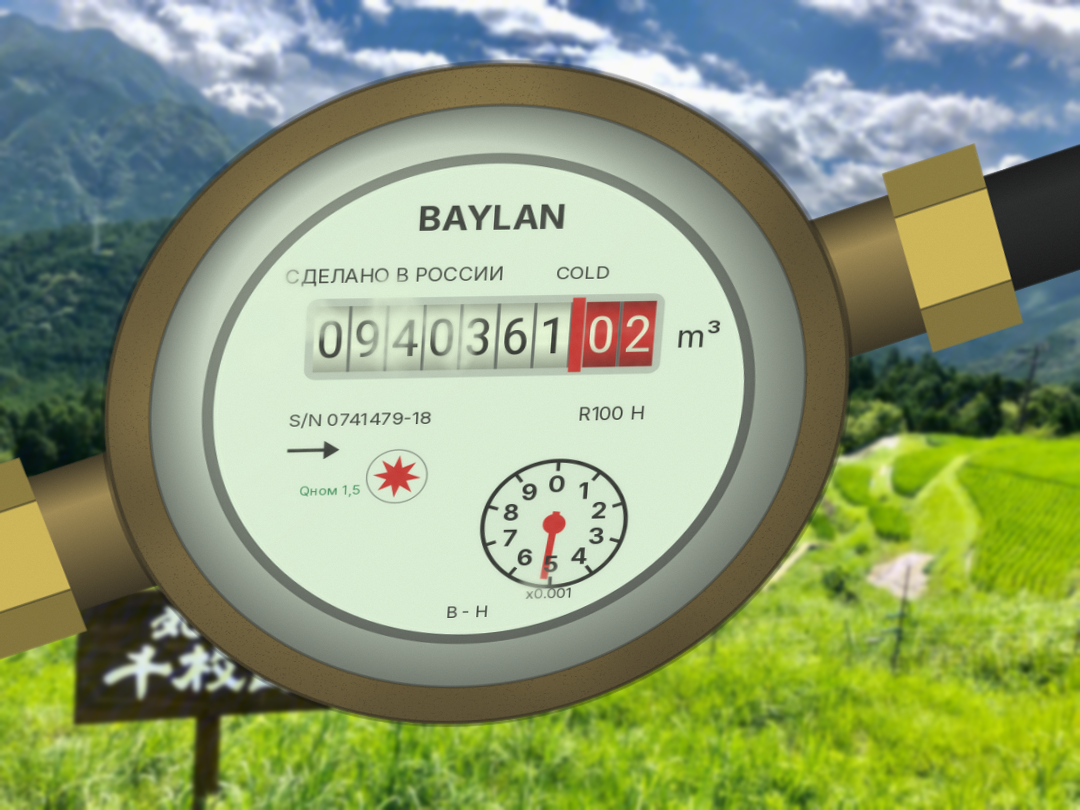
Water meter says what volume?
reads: 940361.025 m³
